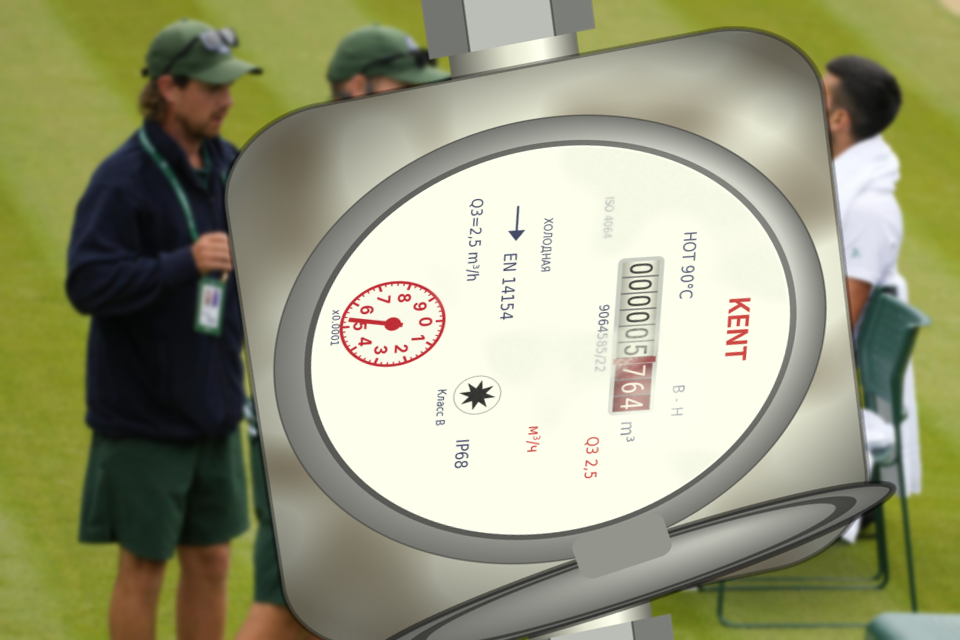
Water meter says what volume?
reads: 5.7645 m³
